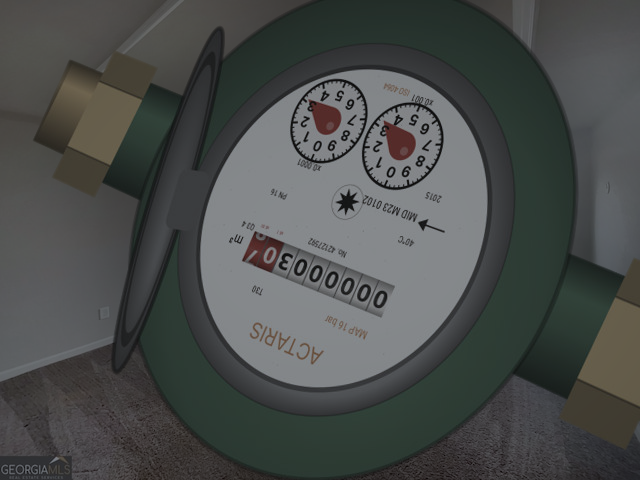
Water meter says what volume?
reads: 3.0733 m³
